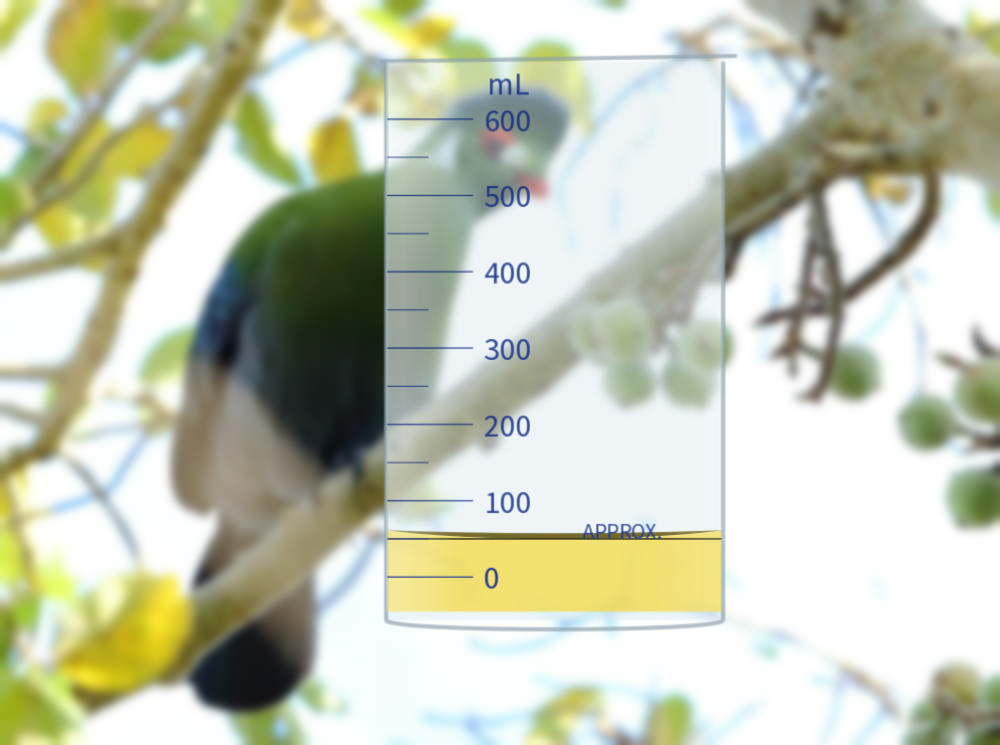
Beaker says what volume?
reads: 50 mL
